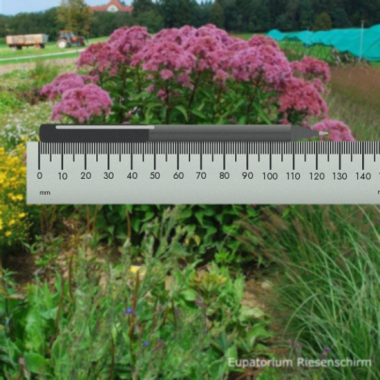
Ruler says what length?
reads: 125 mm
